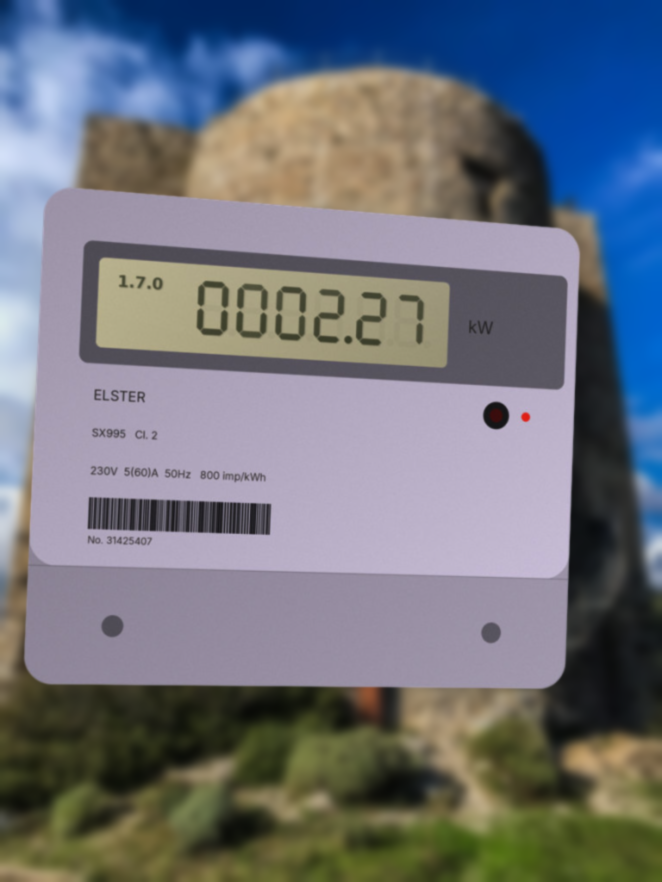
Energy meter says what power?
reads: 2.27 kW
